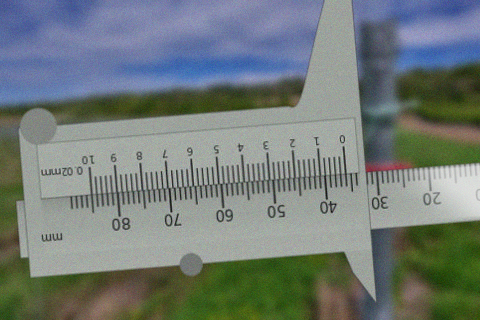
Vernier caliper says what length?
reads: 36.0 mm
